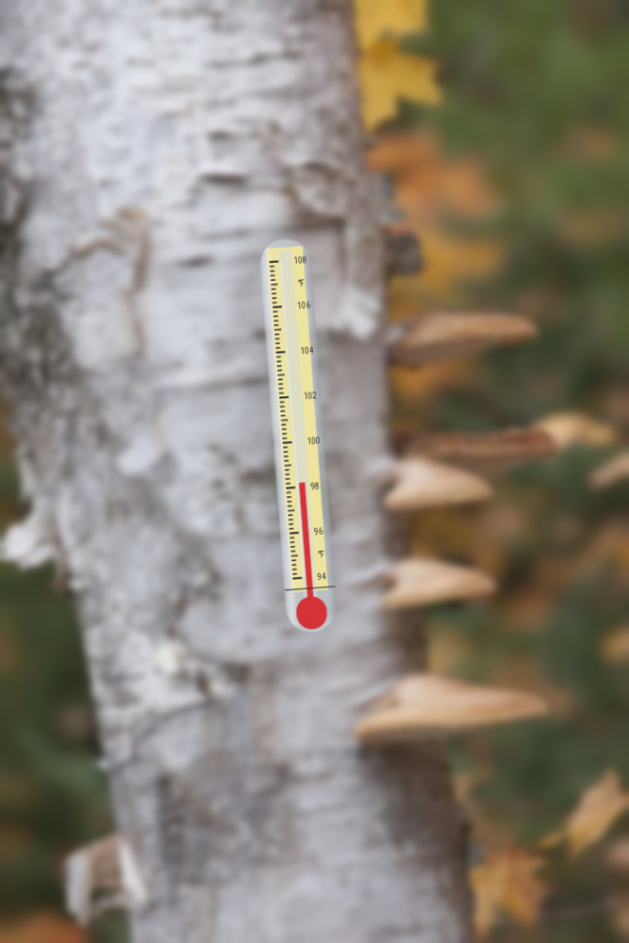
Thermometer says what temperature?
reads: 98.2 °F
